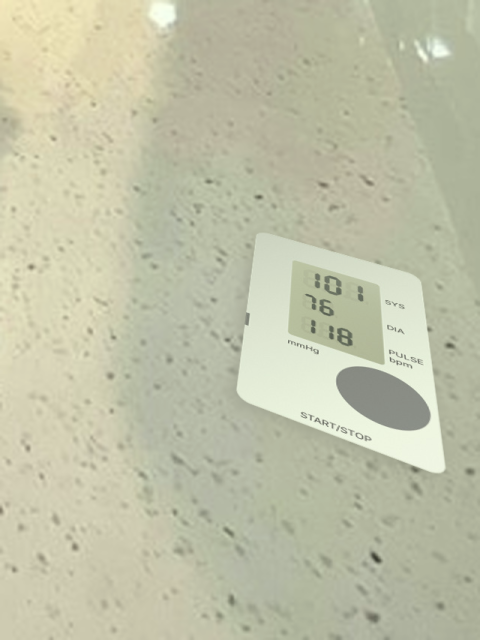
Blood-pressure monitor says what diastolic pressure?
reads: 76 mmHg
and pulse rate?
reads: 118 bpm
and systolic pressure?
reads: 101 mmHg
